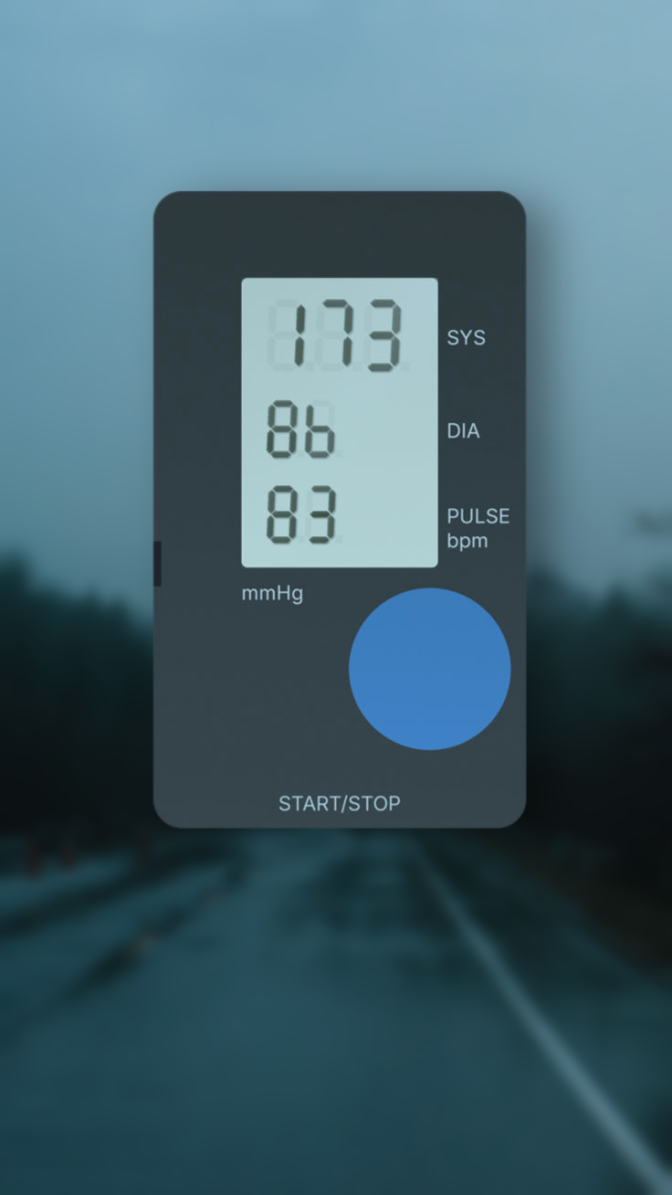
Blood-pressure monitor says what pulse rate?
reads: 83 bpm
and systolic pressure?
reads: 173 mmHg
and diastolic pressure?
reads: 86 mmHg
